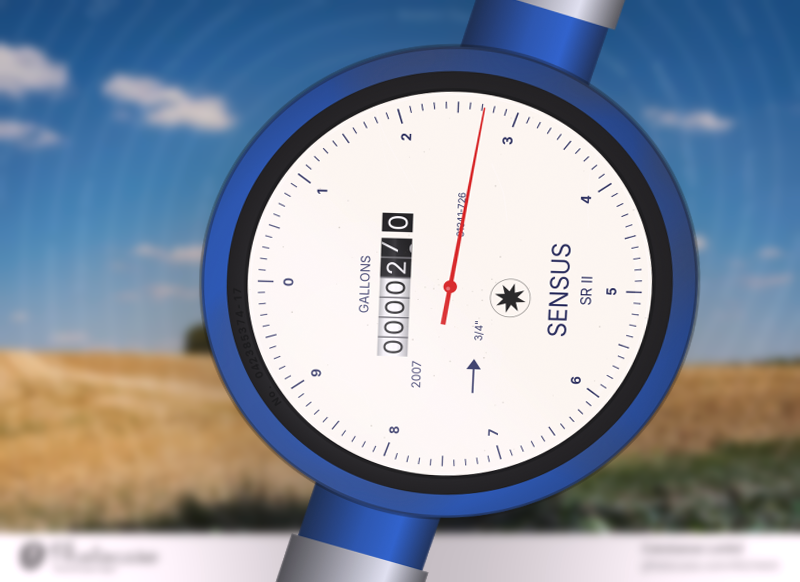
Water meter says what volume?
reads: 272.7 gal
